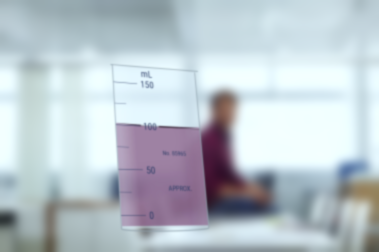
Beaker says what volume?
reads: 100 mL
